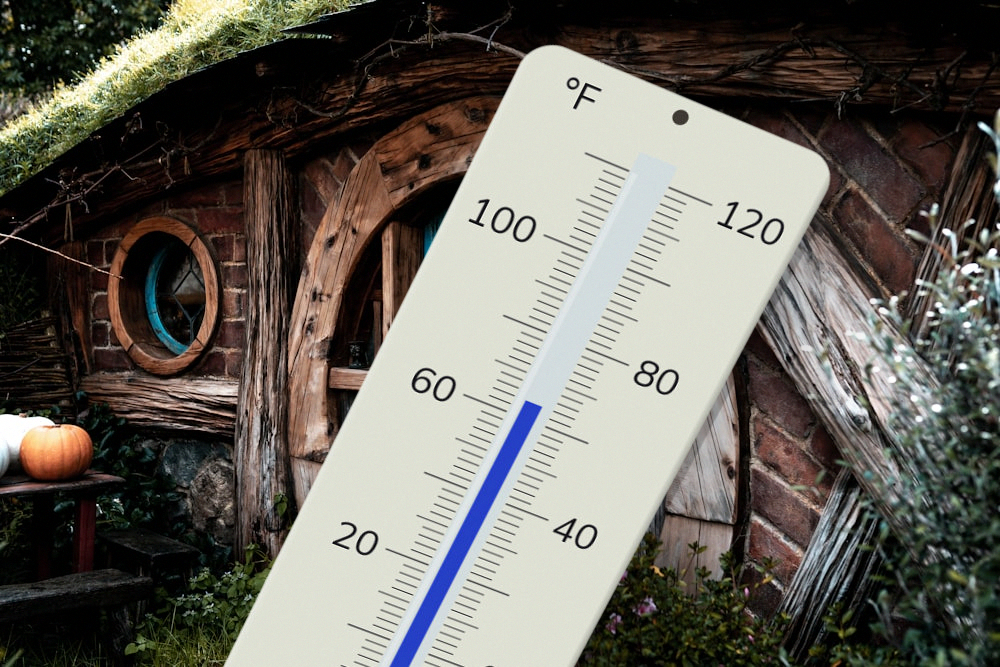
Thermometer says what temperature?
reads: 64 °F
